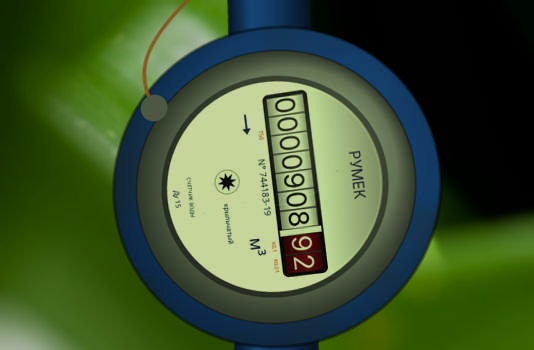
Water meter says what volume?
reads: 908.92 m³
